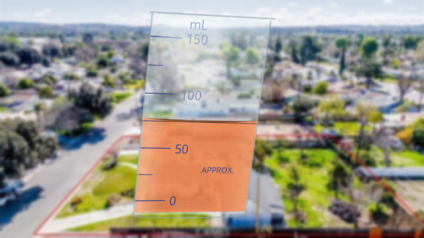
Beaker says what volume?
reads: 75 mL
